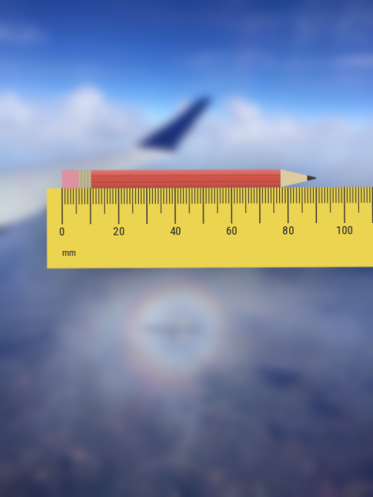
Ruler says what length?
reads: 90 mm
